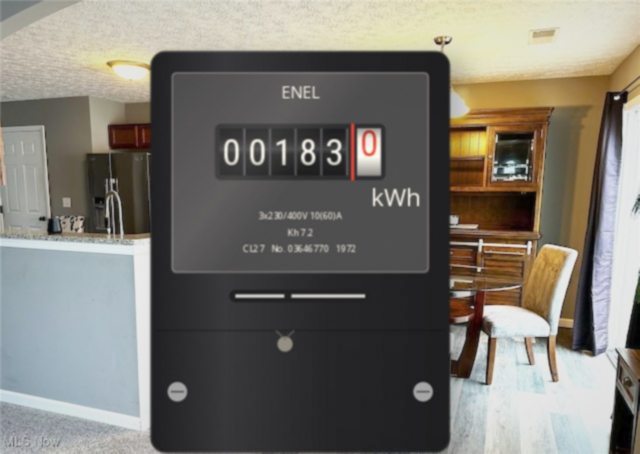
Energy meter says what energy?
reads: 183.0 kWh
